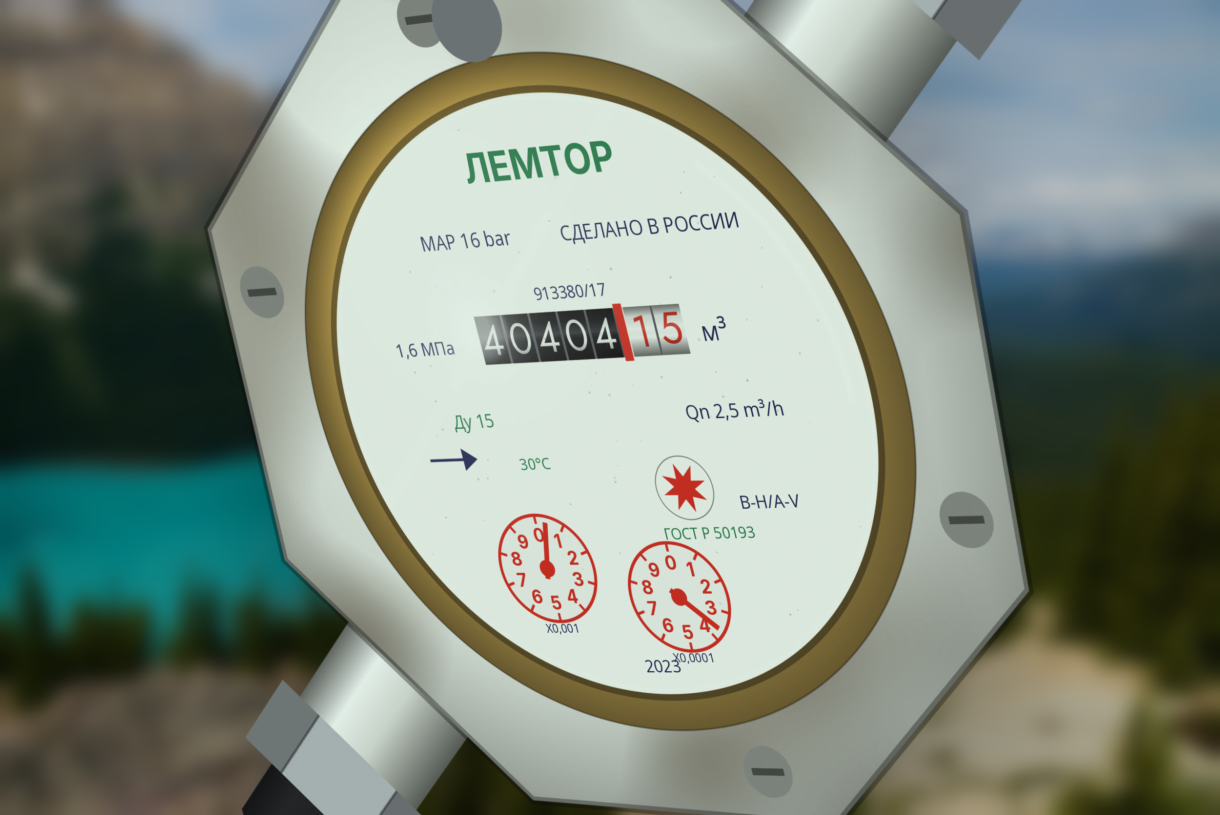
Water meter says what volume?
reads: 40404.1503 m³
